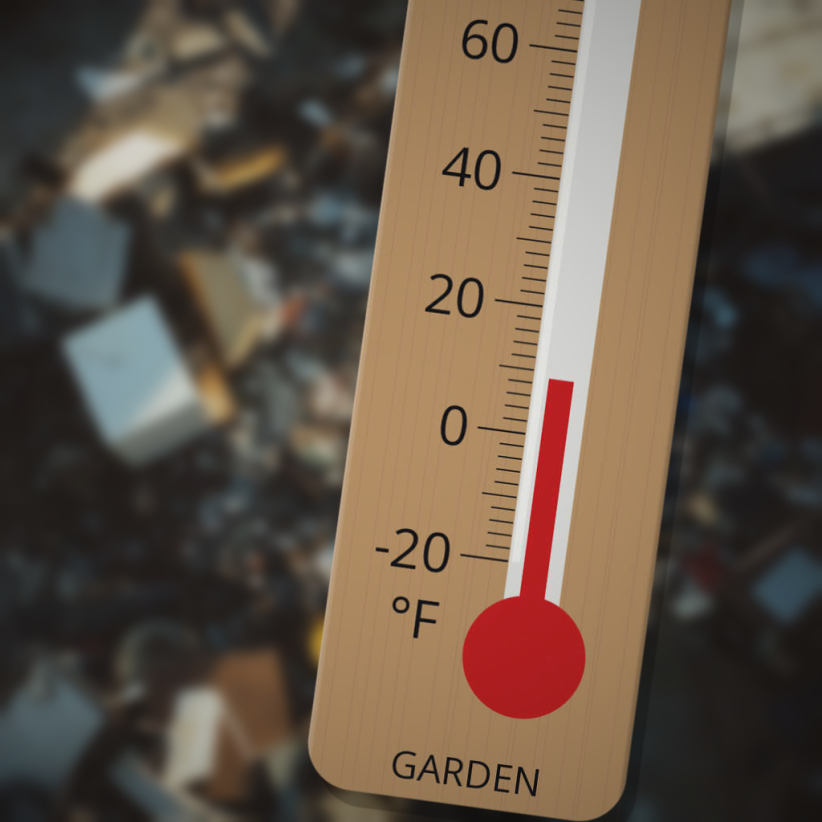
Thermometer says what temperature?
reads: 9 °F
